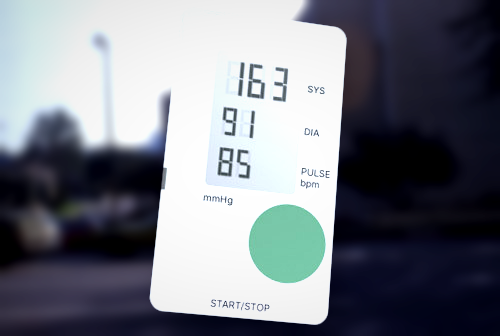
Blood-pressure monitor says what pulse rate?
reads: 85 bpm
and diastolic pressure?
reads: 91 mmHg
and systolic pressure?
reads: 163 mmHg
